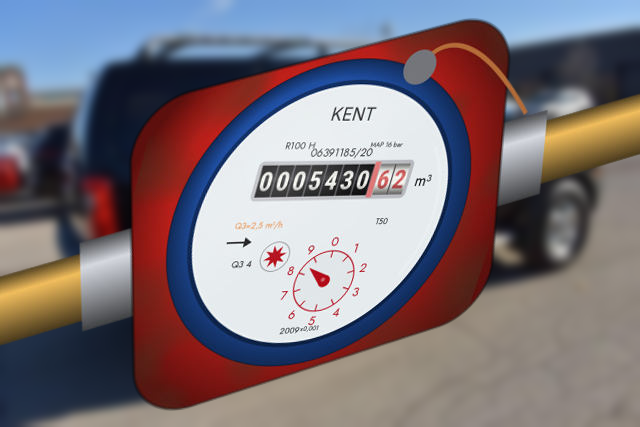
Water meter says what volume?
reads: 5430.628 m³
